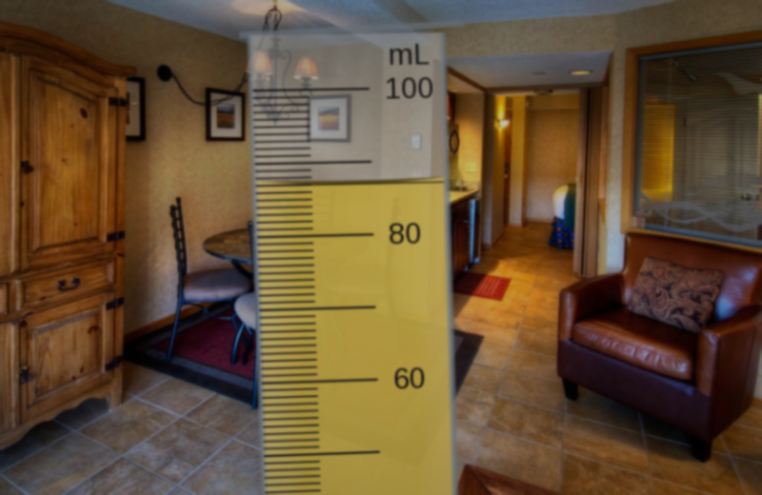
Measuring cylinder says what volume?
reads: 87 mL
